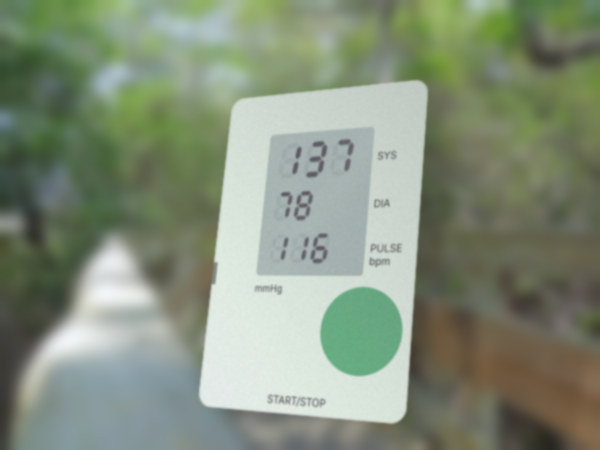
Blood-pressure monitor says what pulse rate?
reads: 116 bpm
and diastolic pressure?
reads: 78 mmHg
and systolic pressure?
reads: 137 mmHg
